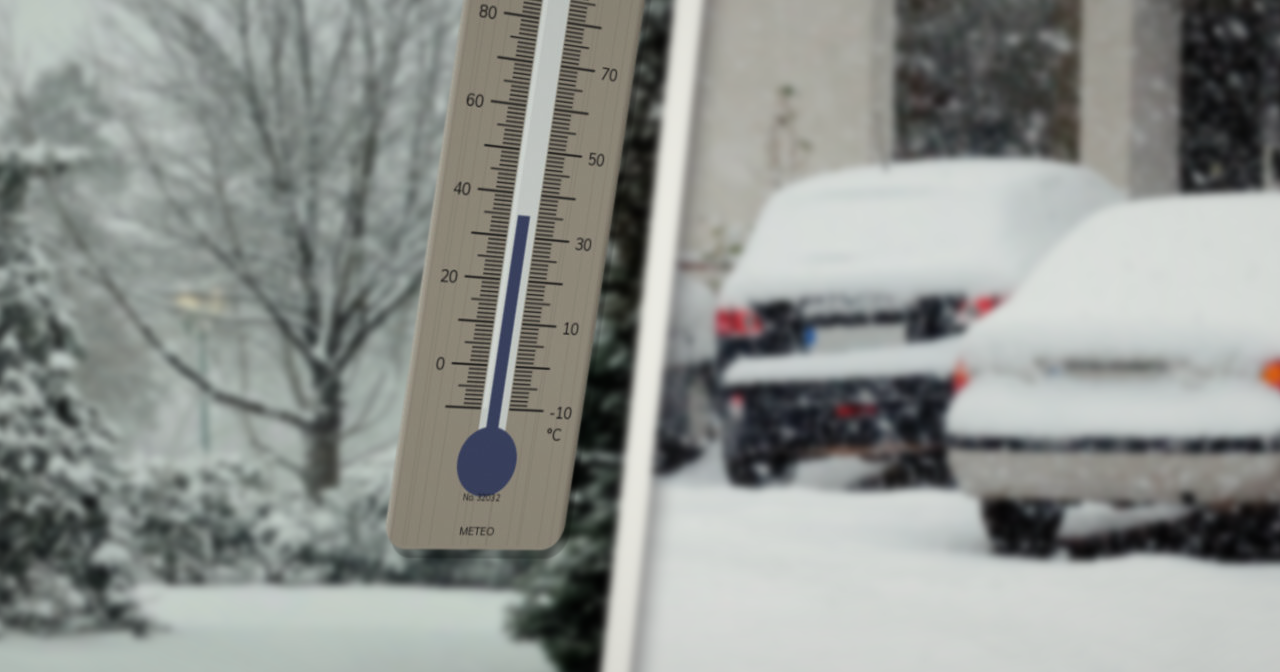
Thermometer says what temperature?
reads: 35 °C
